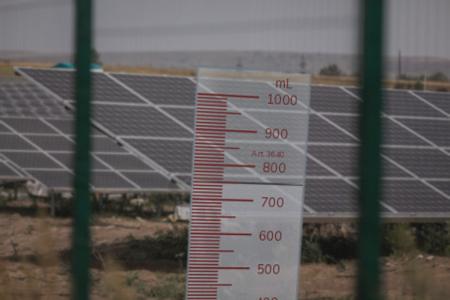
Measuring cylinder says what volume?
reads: 750 mL
